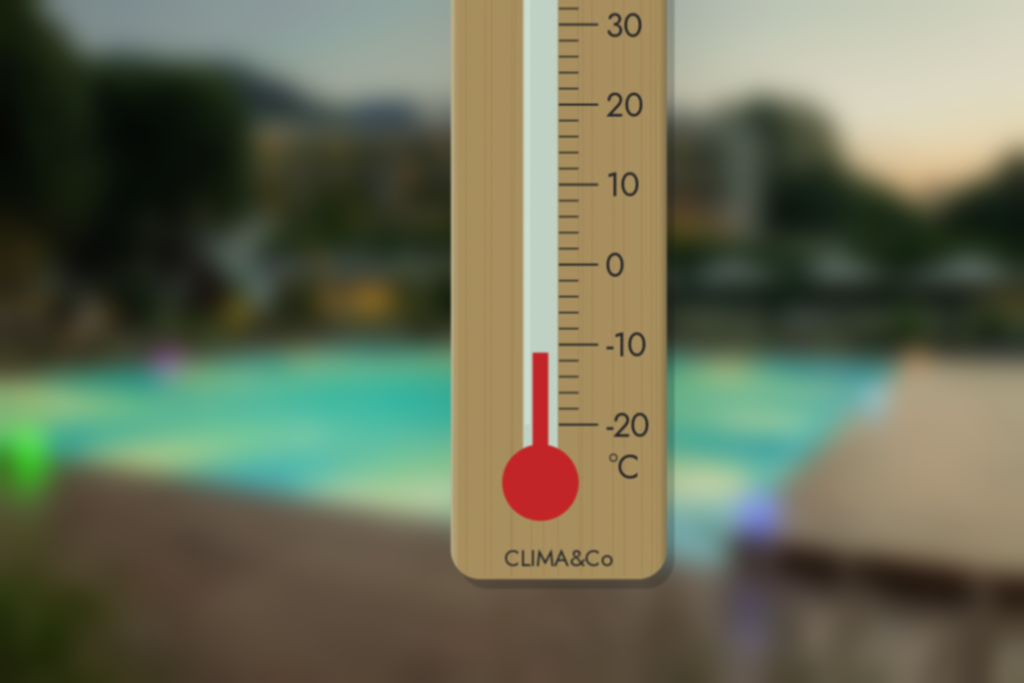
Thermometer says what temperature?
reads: -11 °C
